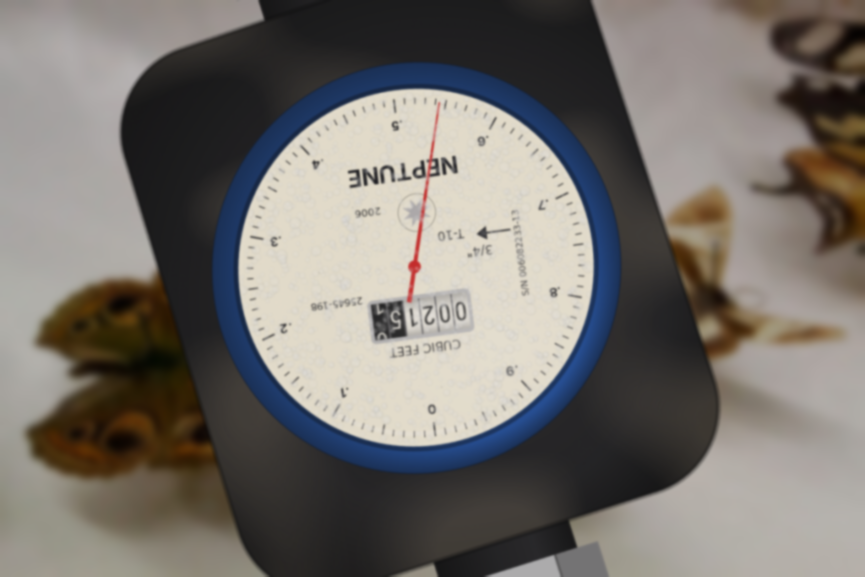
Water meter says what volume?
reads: 2150.54 ft³
